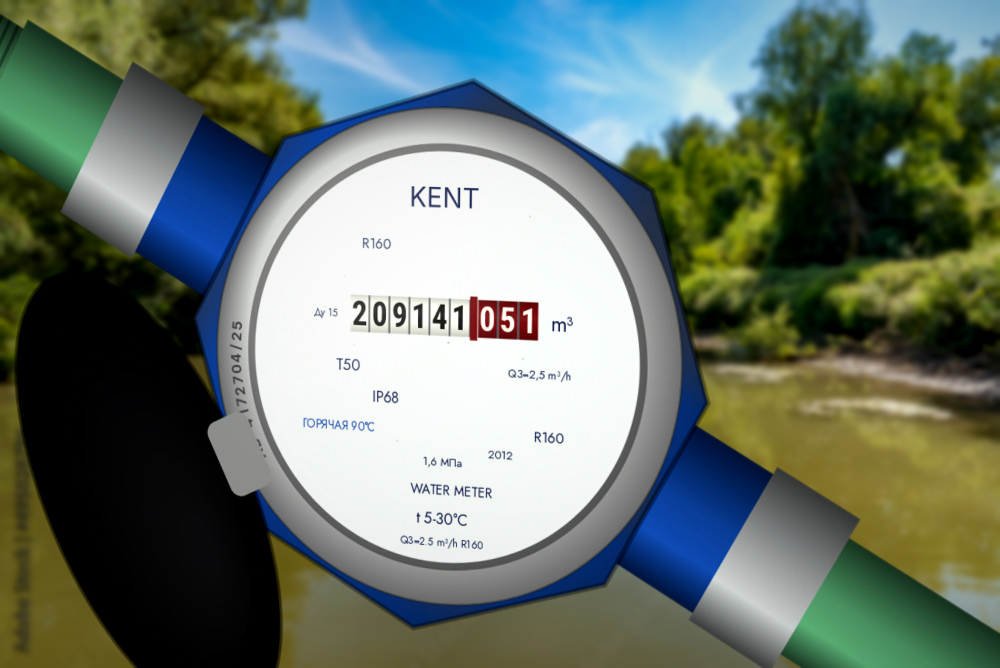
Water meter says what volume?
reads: 209141.051 m³
